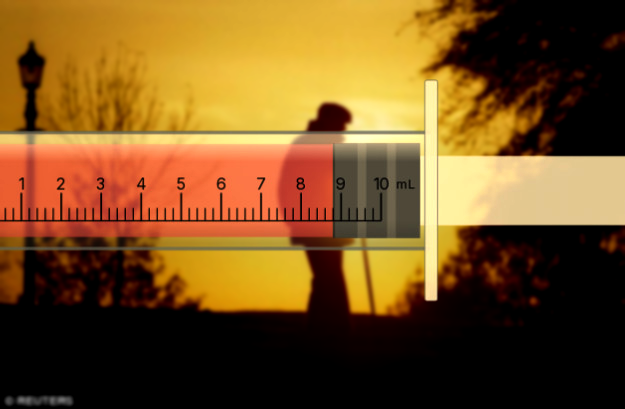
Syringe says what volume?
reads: 8.8 mL
